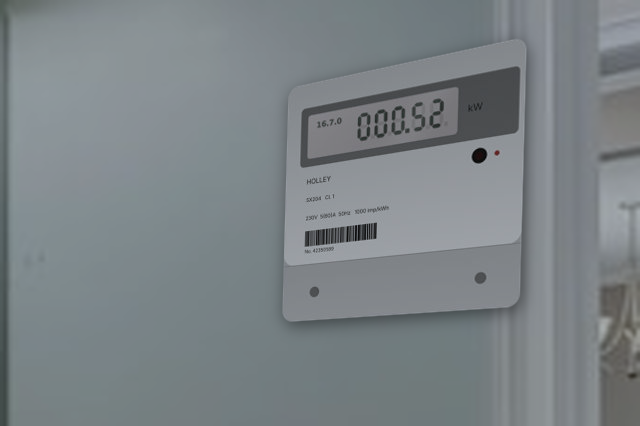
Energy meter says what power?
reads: 0.52 kW
